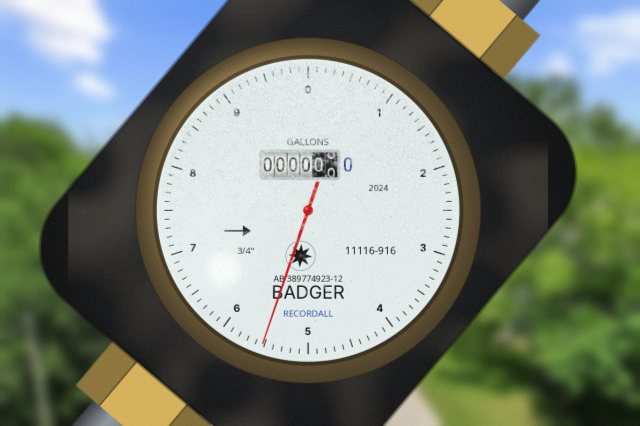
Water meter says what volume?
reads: 85.5 gal
